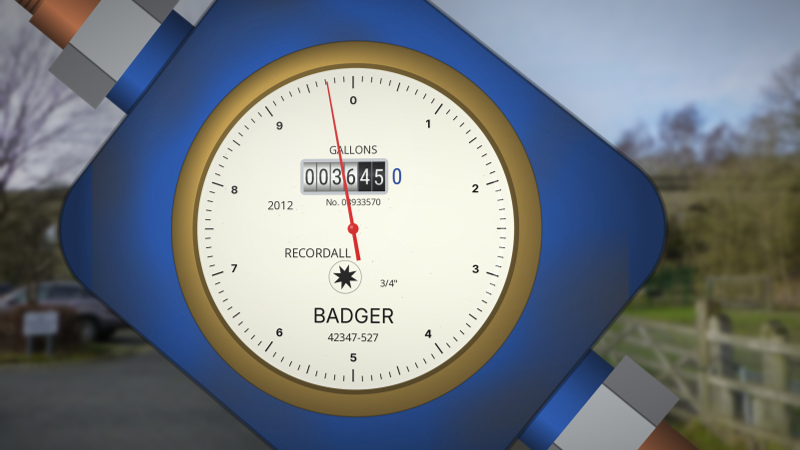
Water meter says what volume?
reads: 36449.7 gal
